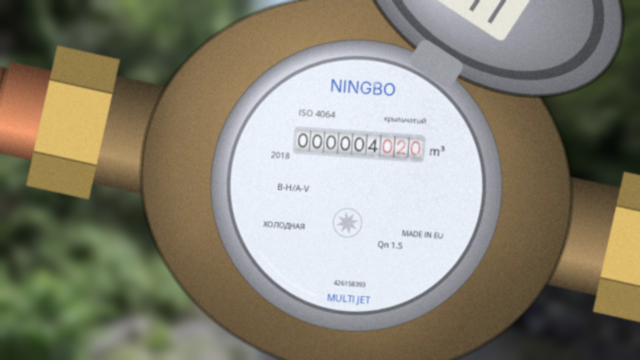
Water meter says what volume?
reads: 4.020 m³
